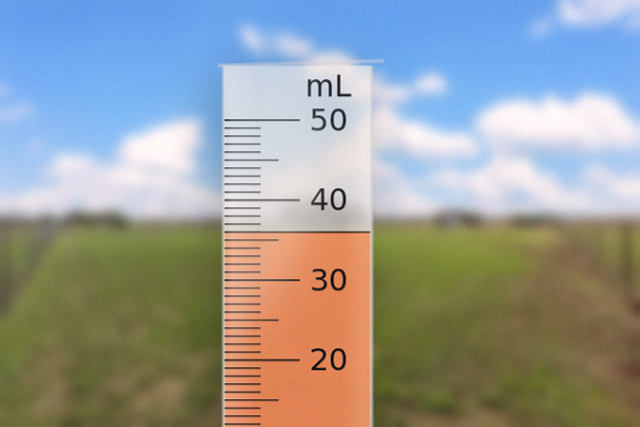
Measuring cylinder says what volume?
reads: 36 mL
